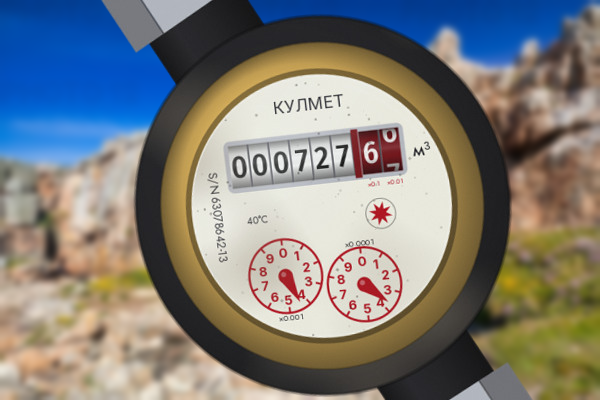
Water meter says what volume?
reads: 727.6643 m³
